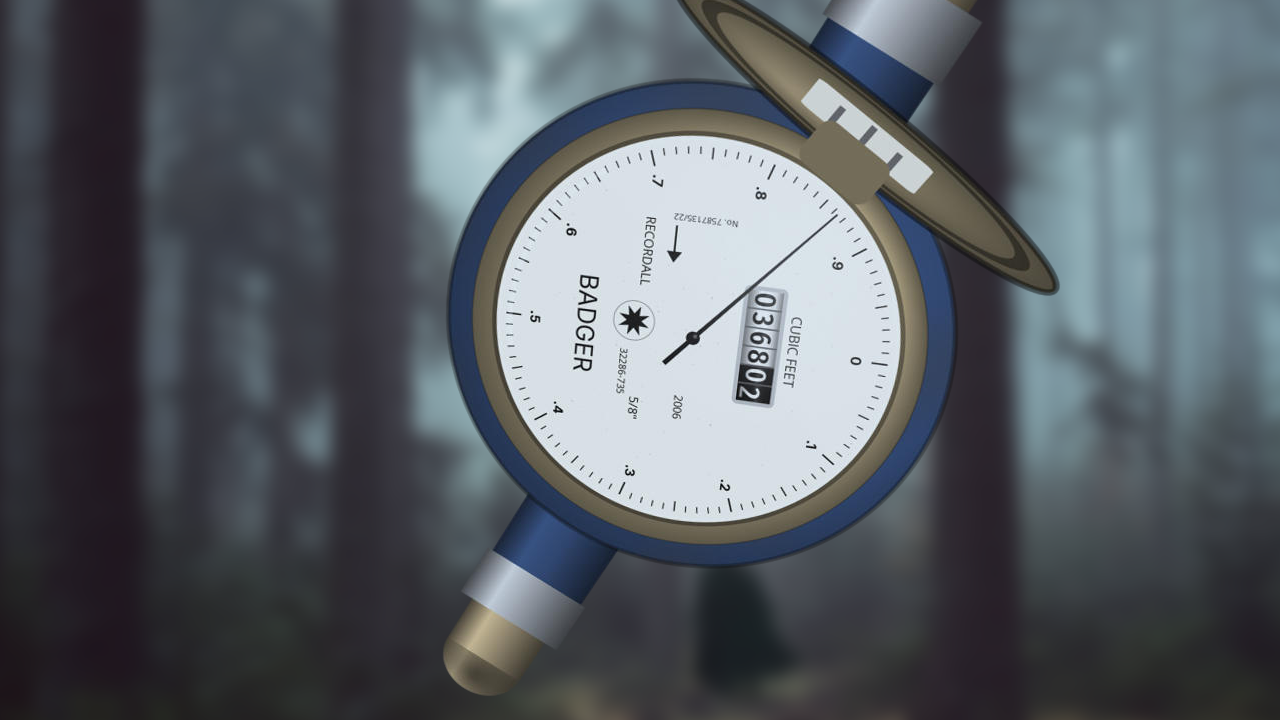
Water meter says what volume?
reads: 36801.86 ft³
